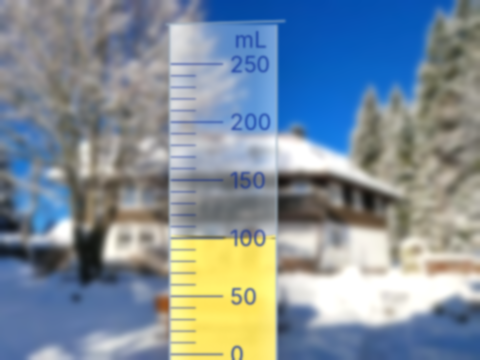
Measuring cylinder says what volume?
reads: 100 mL
